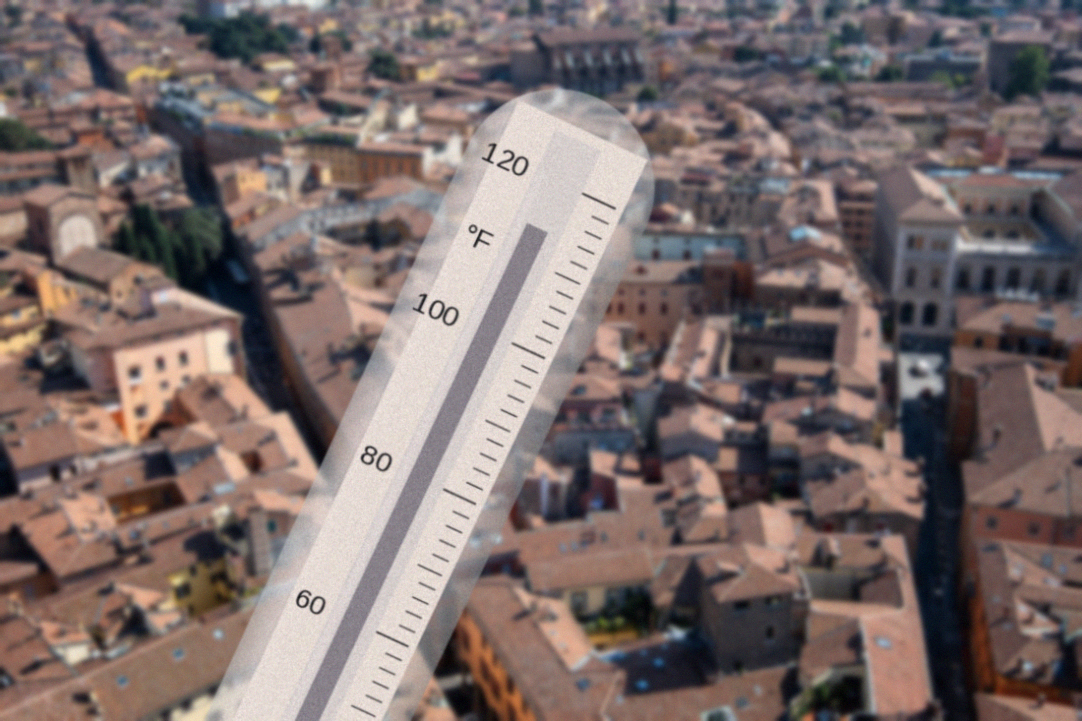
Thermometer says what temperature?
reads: 114 °F
